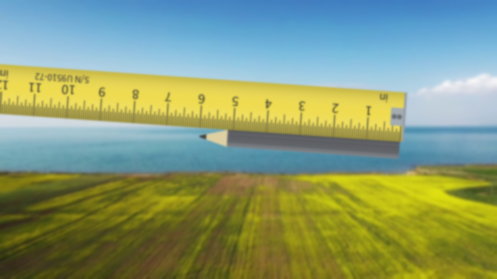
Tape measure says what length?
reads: 6 in
